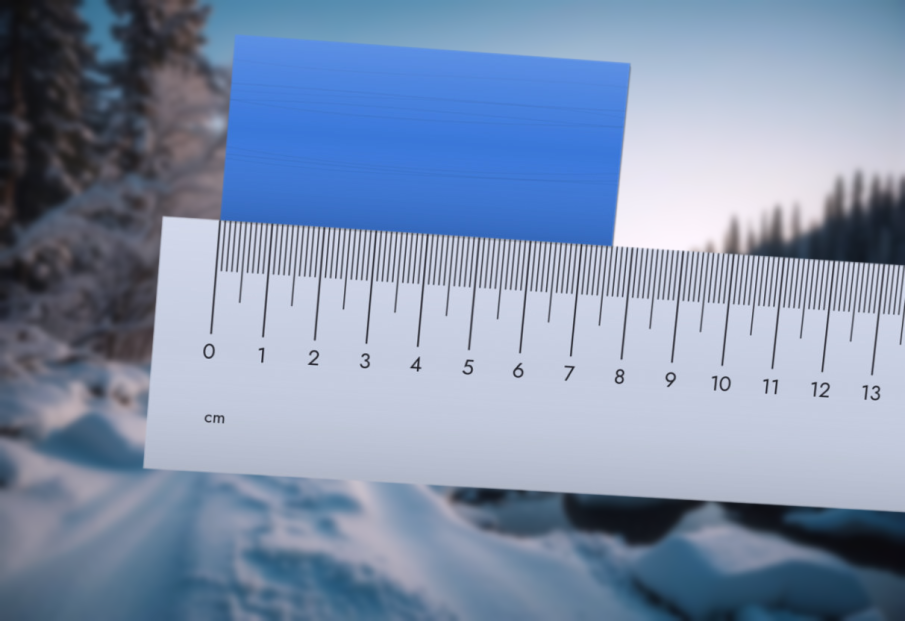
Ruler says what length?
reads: 7.6 cm
